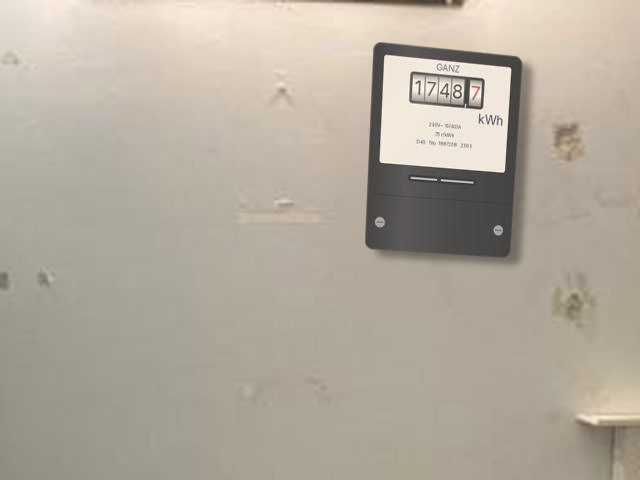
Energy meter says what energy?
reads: 1748.7 kWh
